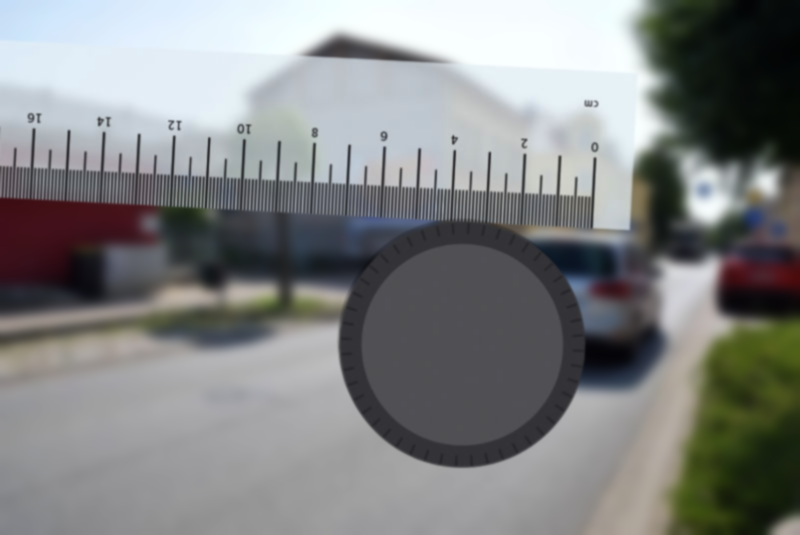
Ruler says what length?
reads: 7 cm
